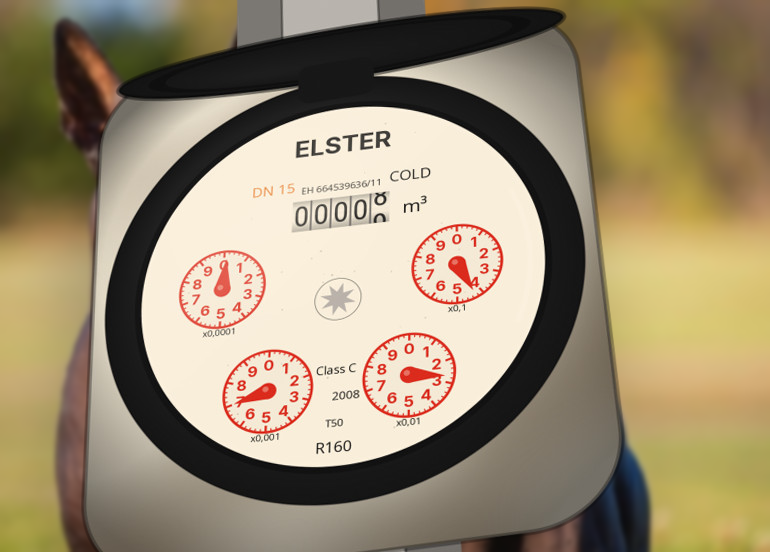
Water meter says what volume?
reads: 8.4270 m³
